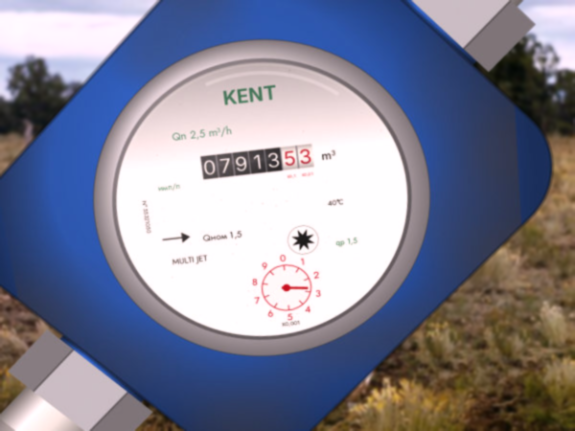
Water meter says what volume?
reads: 7913.532 m³
